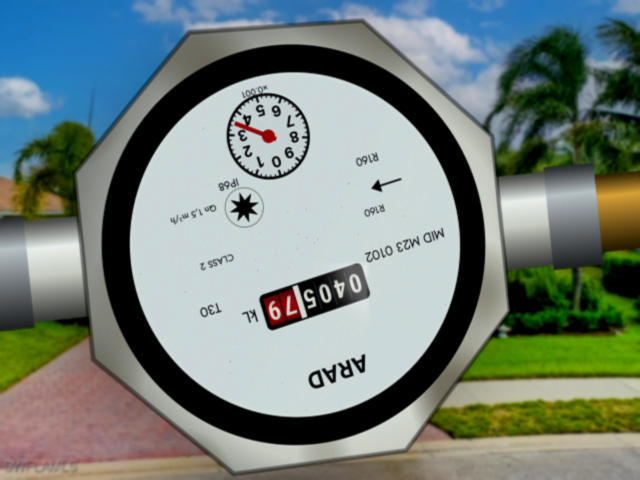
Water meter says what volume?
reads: 405.793 kL
